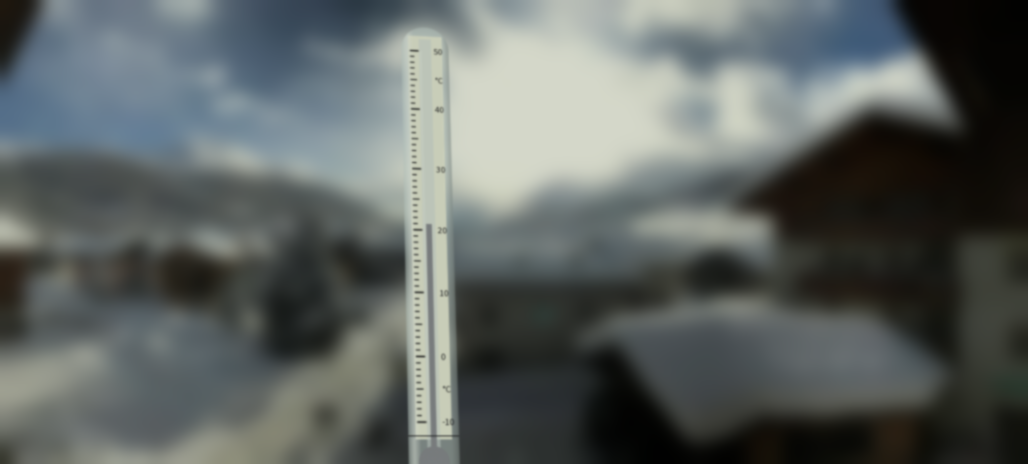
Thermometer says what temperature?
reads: 21 °C
